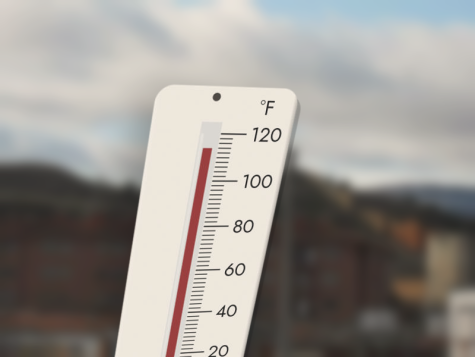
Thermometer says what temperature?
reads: 114 °F
